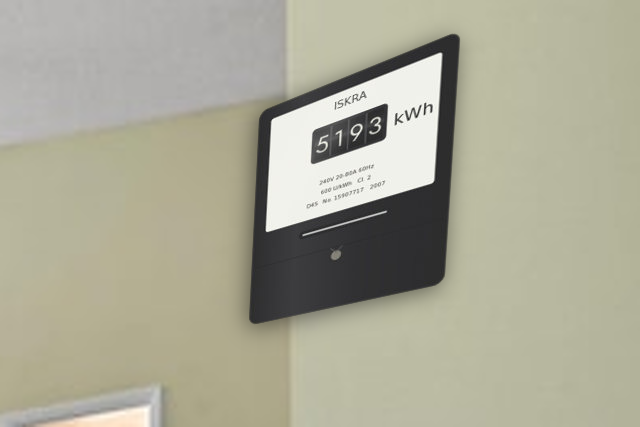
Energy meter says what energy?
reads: 5193 kWh
